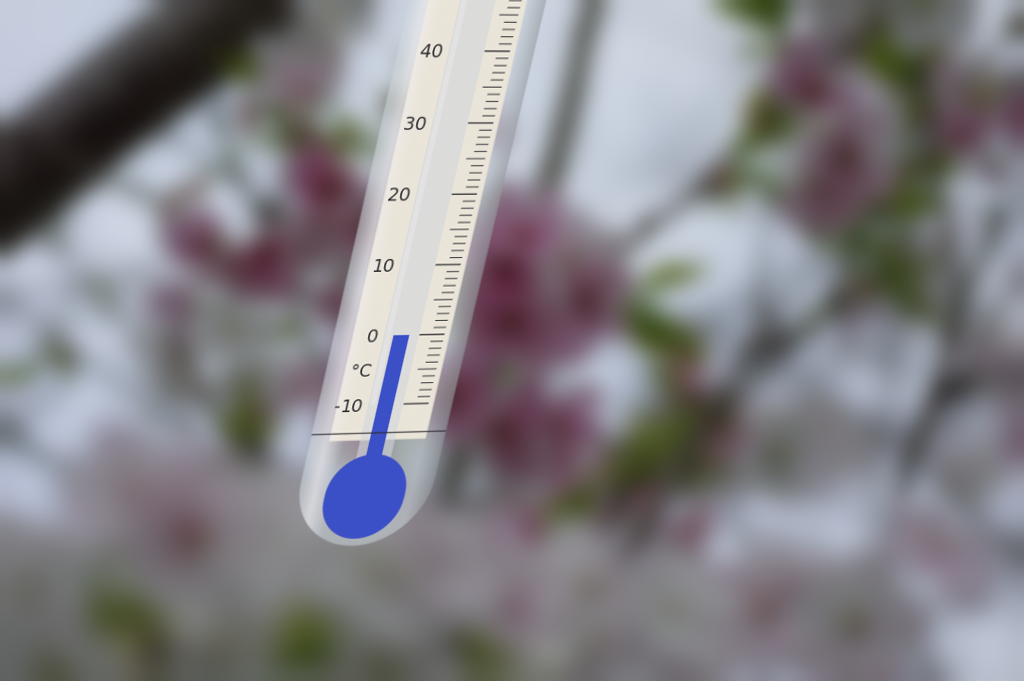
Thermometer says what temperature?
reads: 0 °C
